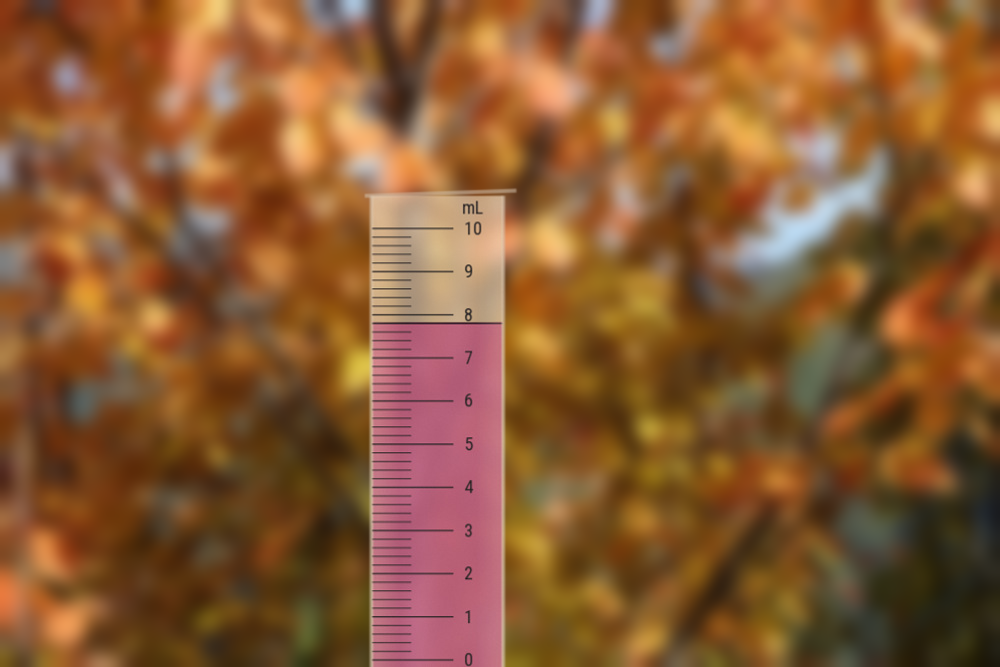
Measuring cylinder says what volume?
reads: 7.8 mL
